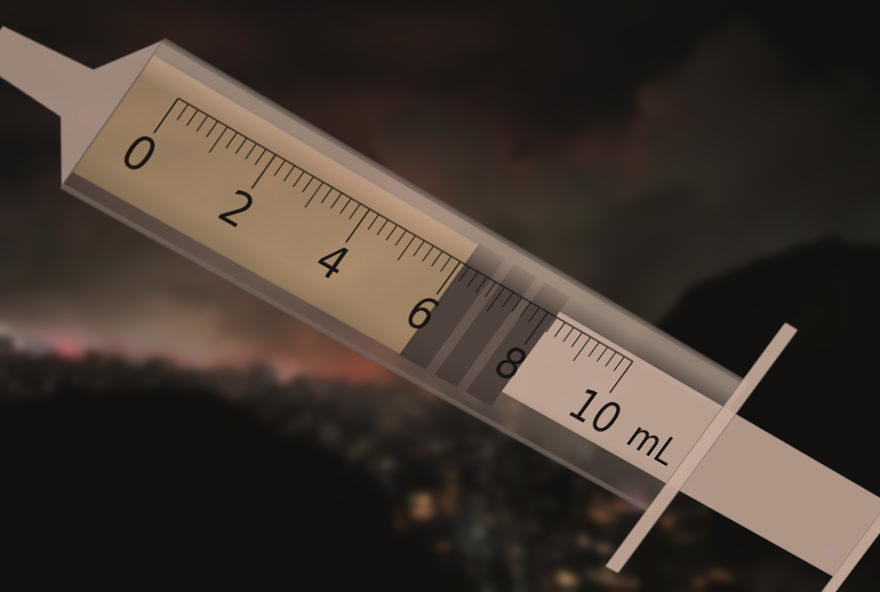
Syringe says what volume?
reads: 6.1 mL
